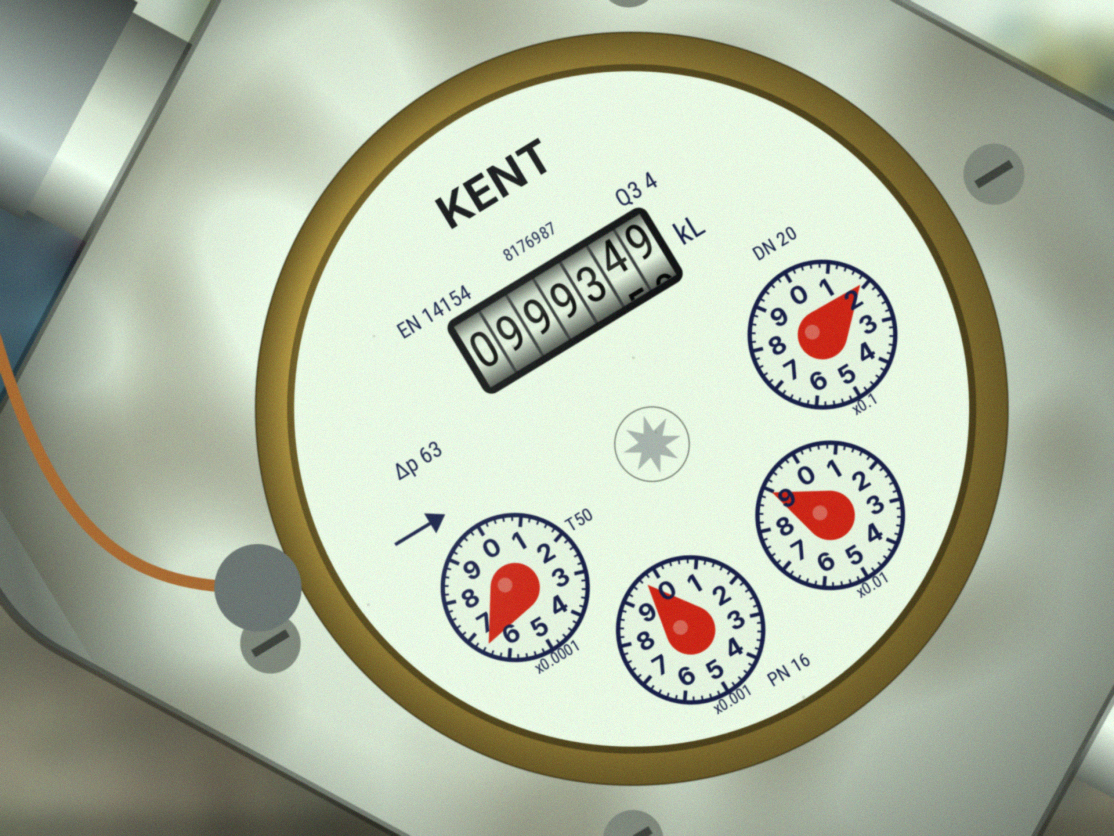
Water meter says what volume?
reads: 999349.1896 kL
